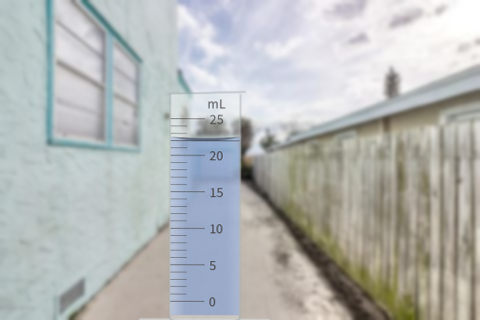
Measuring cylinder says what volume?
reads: 22 mL
